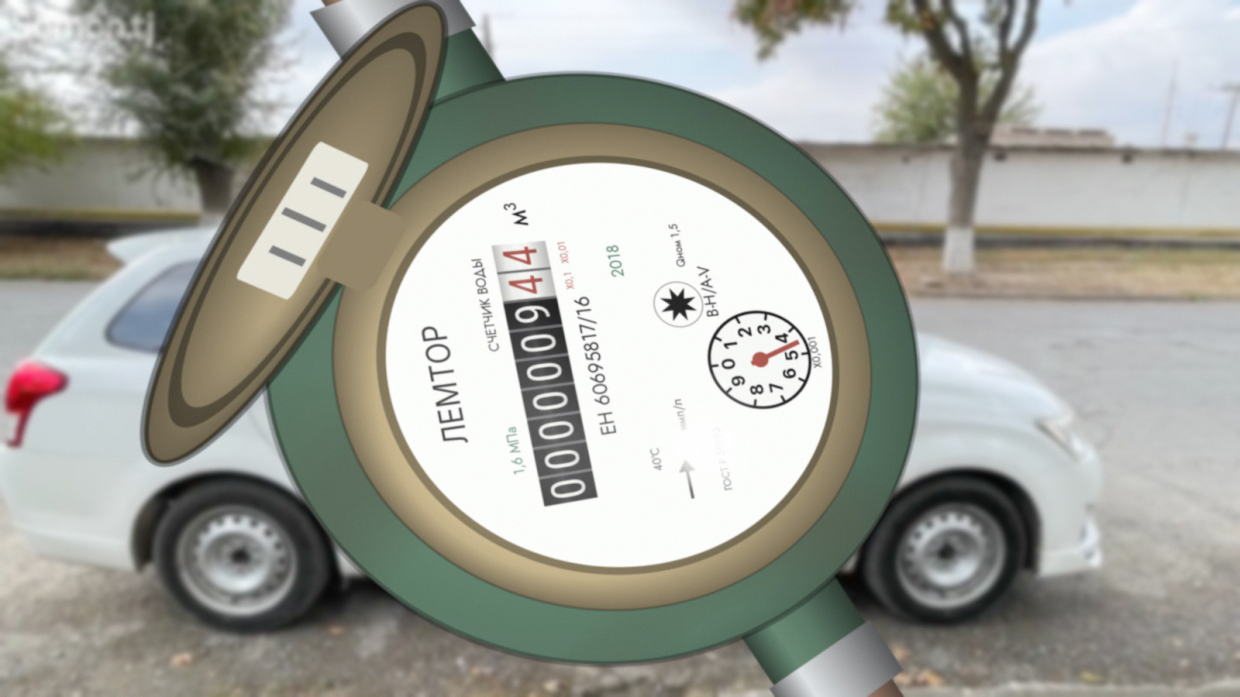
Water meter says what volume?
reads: 9.444 m³
